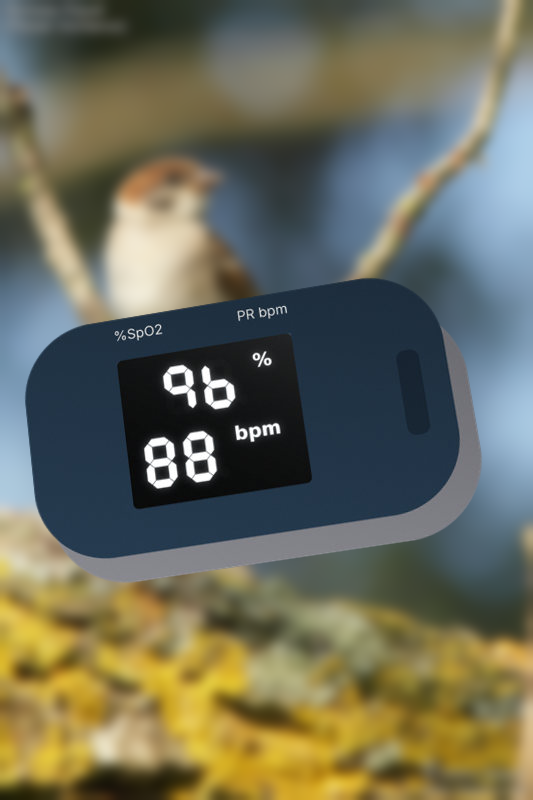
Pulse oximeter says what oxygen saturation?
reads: 96 %
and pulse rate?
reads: 88 bpm
